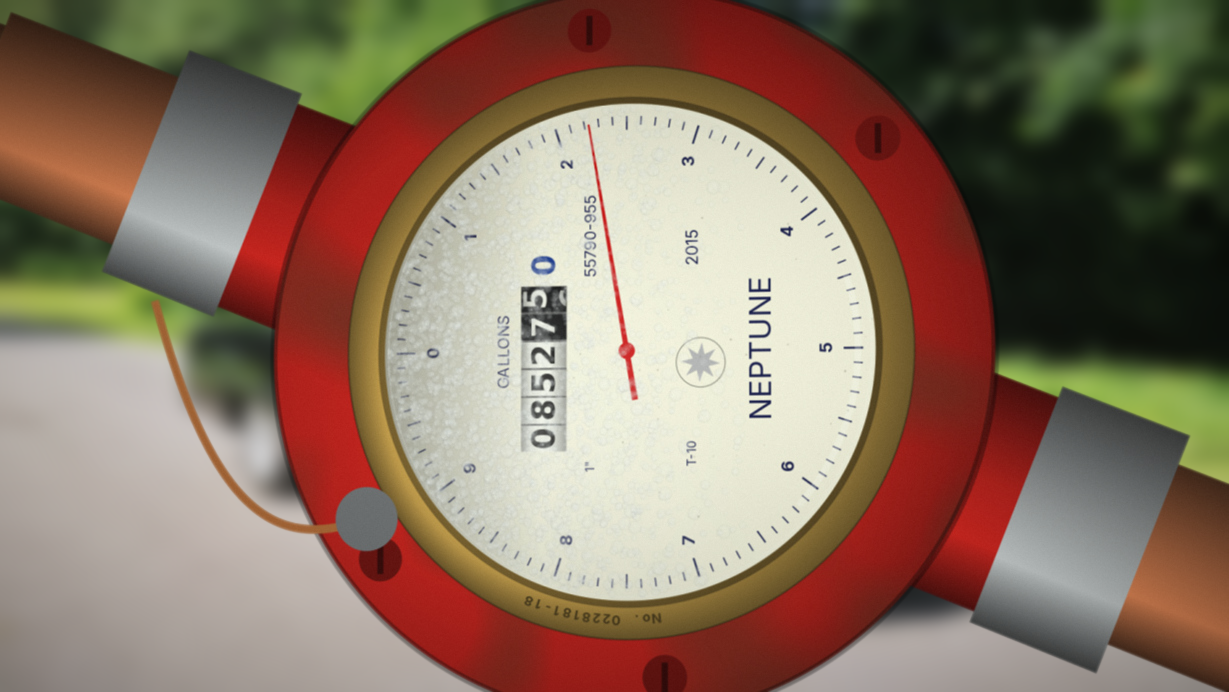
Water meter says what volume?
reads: 852752.2 gal
